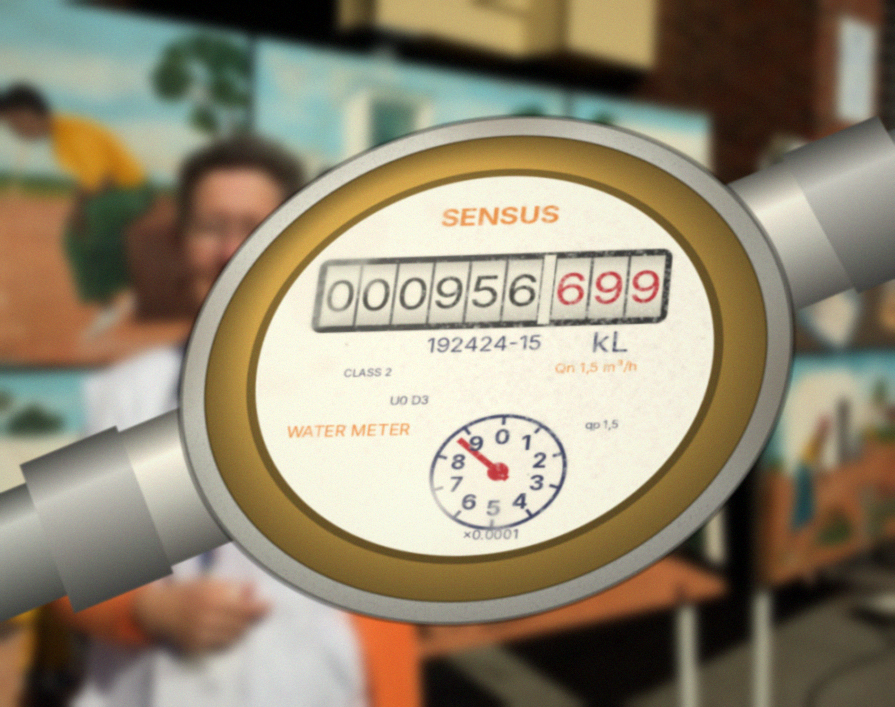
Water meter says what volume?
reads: 956.6998 kL
